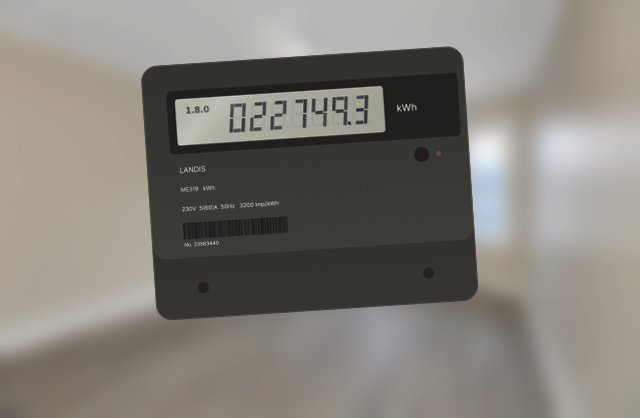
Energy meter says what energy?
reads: 22749.3 kWh
